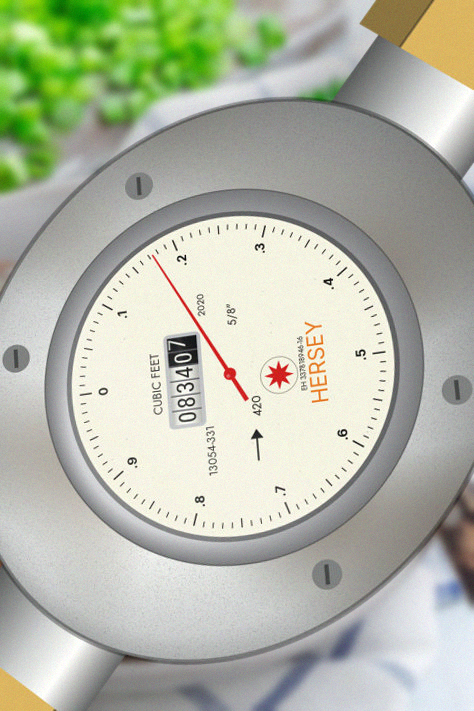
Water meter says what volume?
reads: 83407.17 ft³
